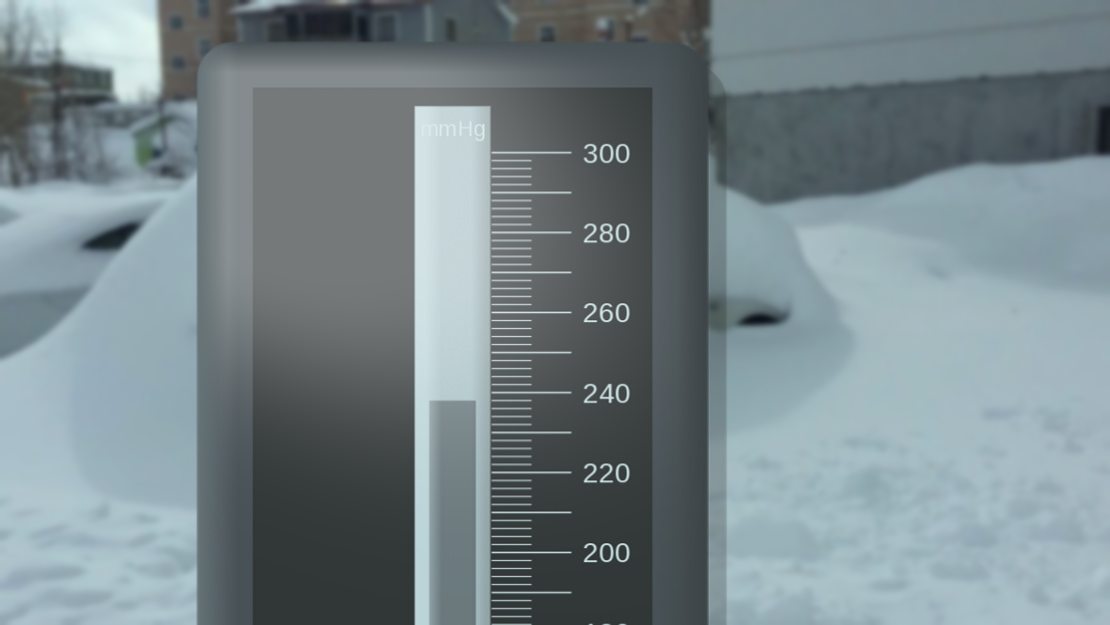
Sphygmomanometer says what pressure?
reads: 238 mmHg
